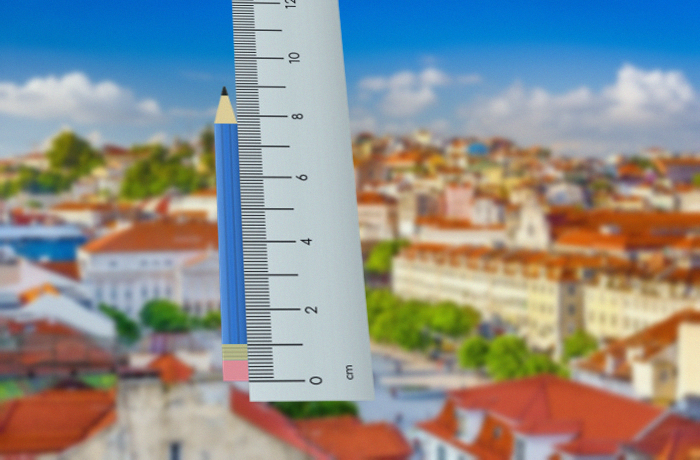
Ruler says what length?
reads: 9 cm
